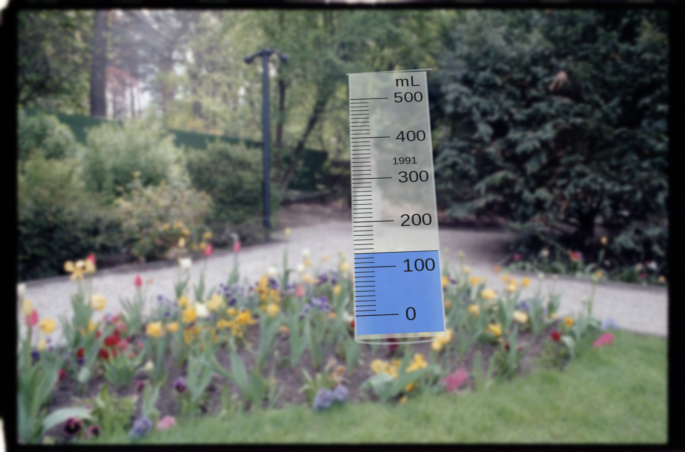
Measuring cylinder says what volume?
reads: 130 mL
